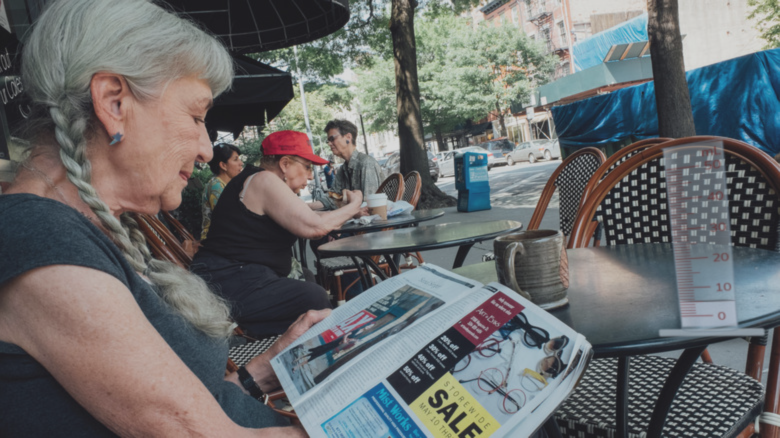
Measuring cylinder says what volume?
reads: 5 mL
